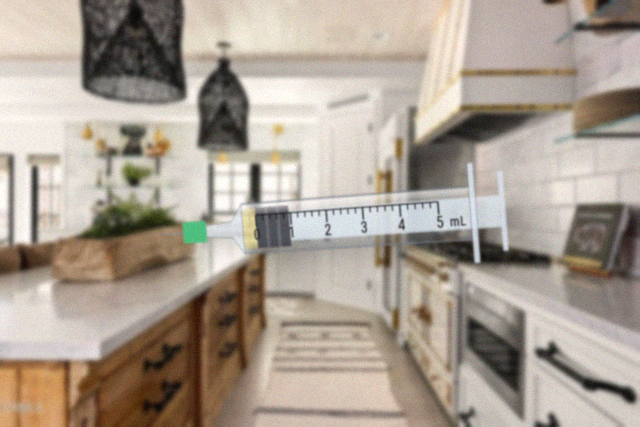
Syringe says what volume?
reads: 0 mL
